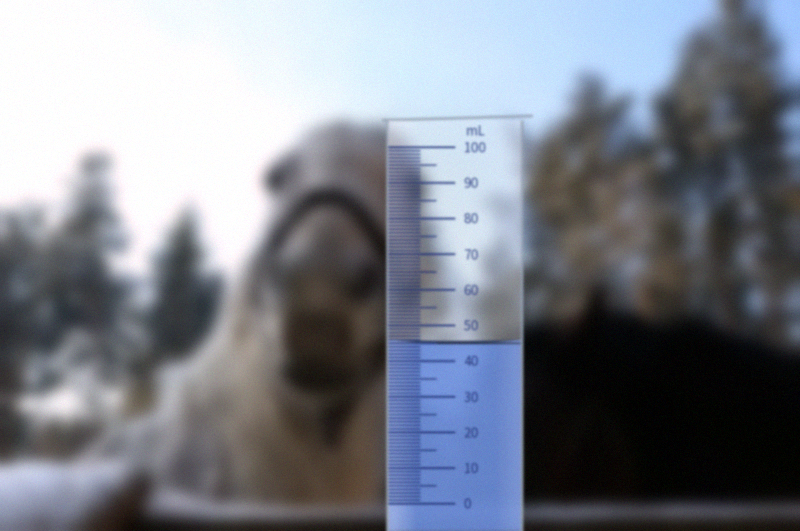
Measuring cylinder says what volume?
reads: 45 mL
